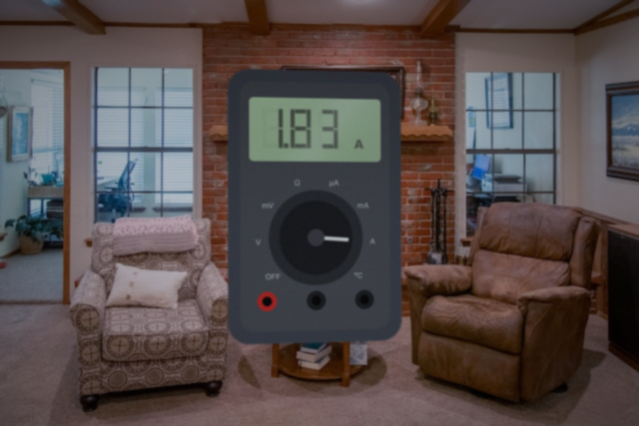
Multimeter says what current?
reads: 1.83 A
